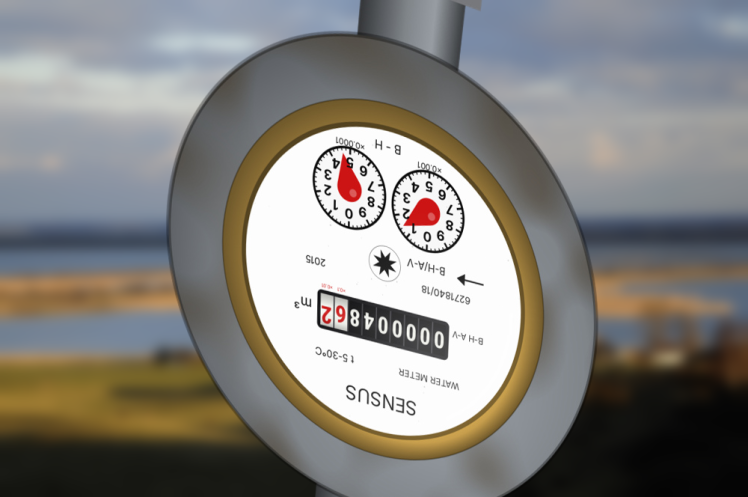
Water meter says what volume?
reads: 48.6214 m³
